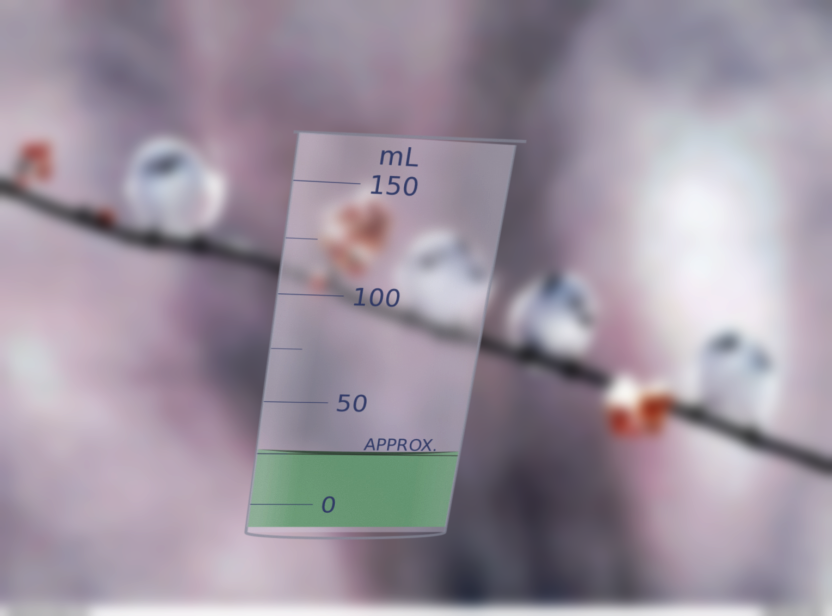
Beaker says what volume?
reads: 25 mL
